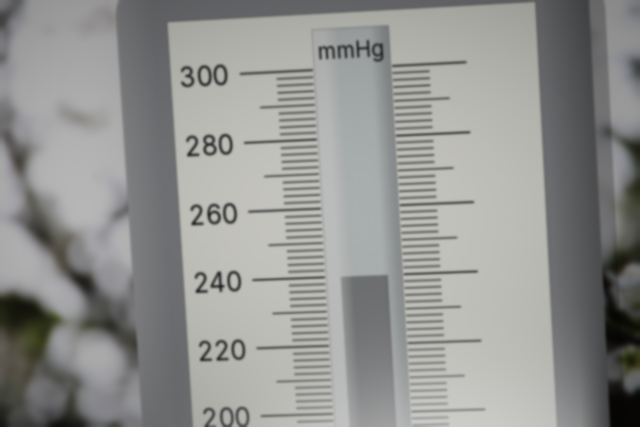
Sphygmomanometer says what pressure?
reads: 240 mmHg
